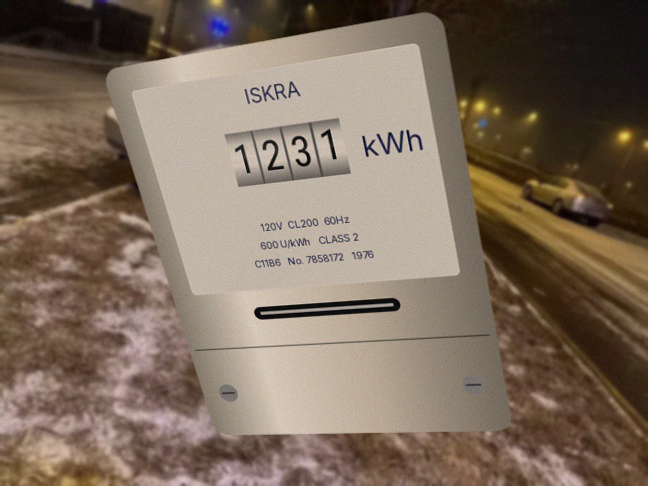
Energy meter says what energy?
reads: 1231 kWh
